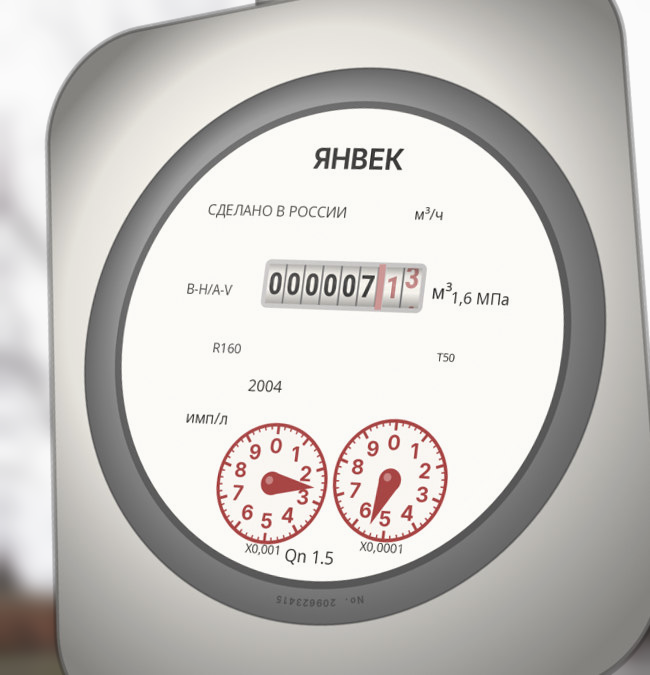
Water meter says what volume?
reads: 7.1325 m³
